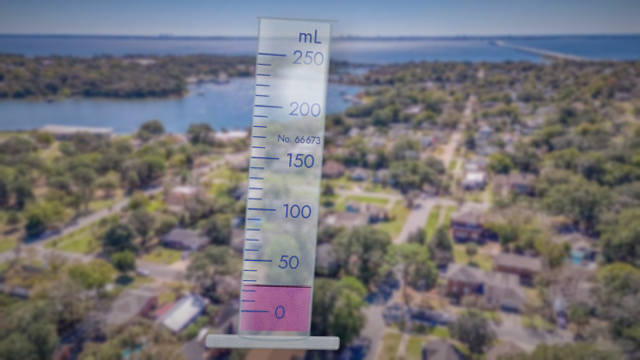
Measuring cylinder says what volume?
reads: 25 mL
